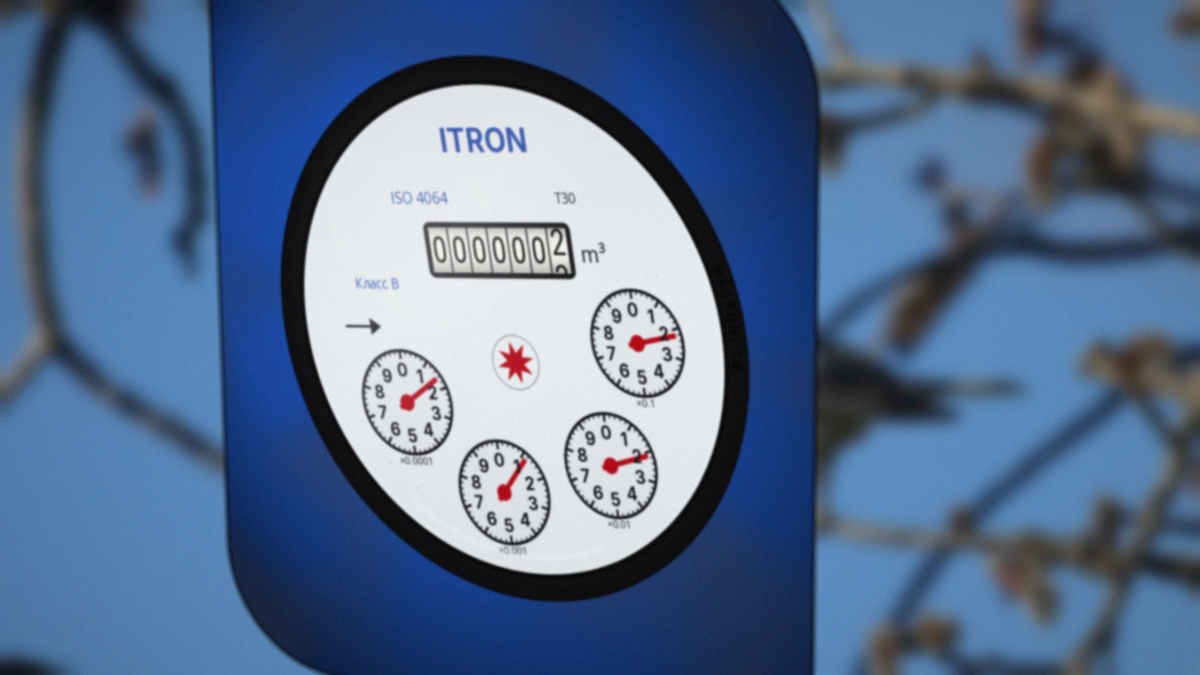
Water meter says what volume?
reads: 2.2211 m³
